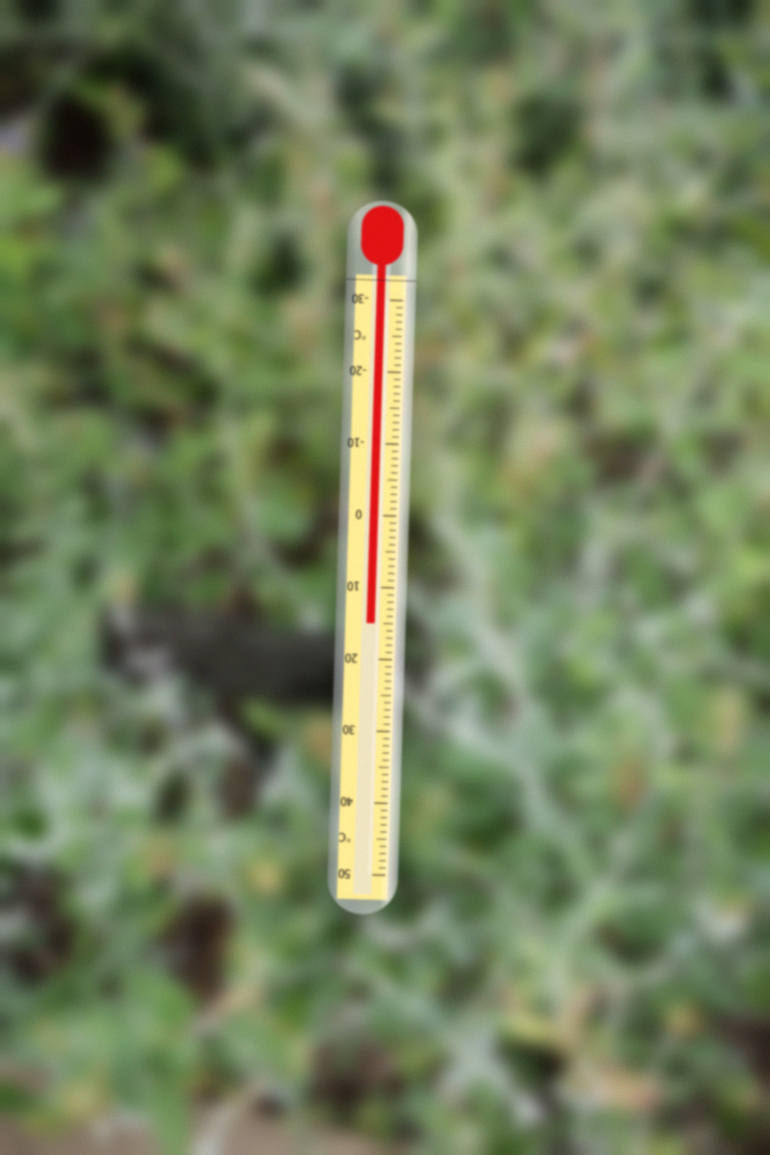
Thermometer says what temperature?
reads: 15 °C
